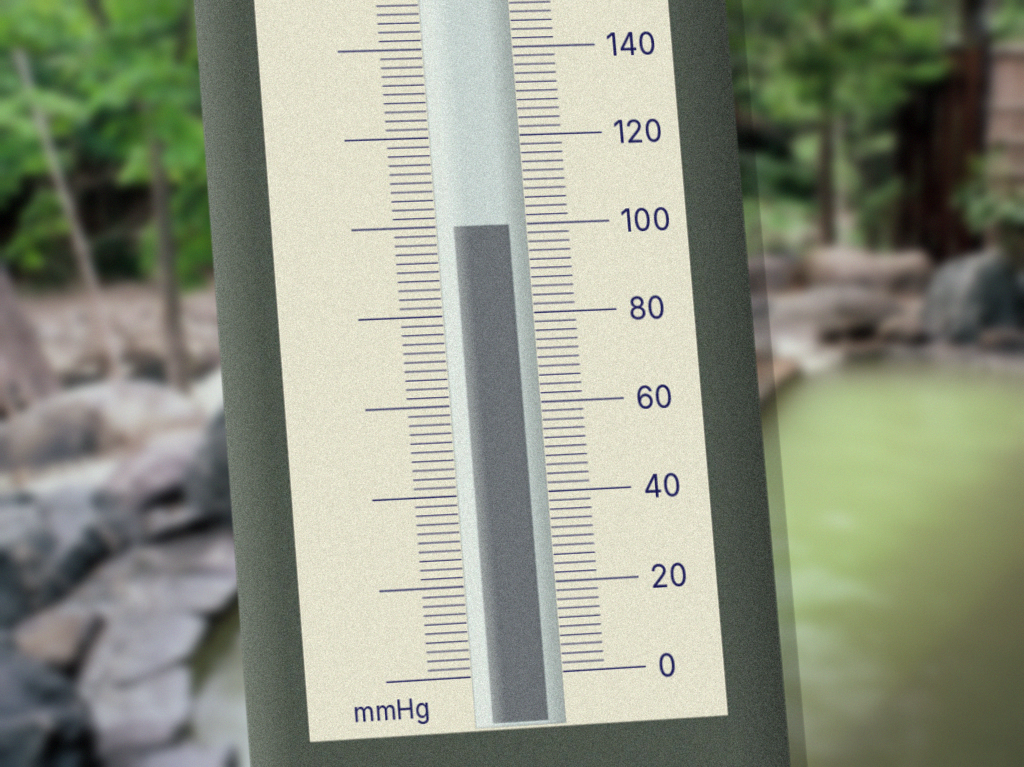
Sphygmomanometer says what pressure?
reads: 100 mmHg
